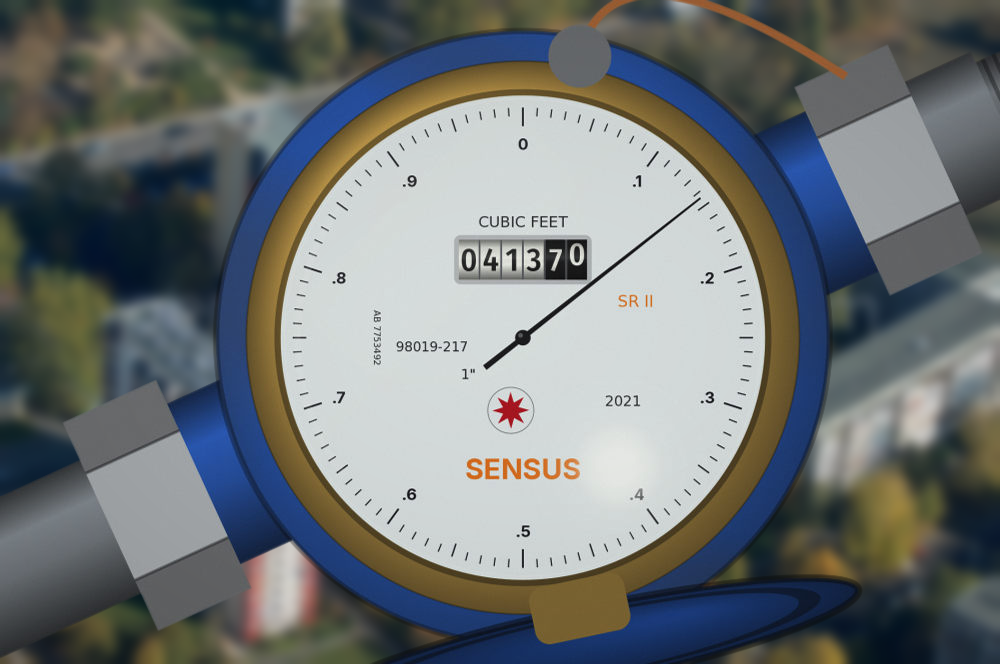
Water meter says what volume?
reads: 41370.14 ft³
